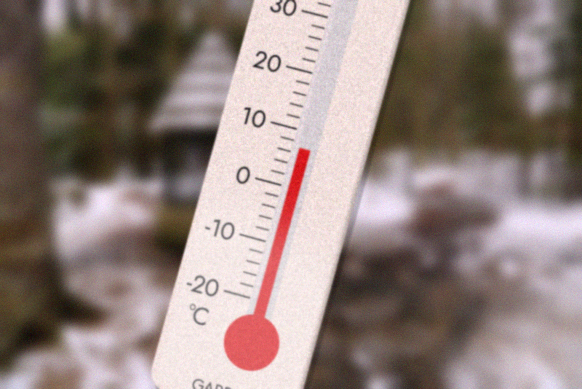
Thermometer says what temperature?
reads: 7 °C
